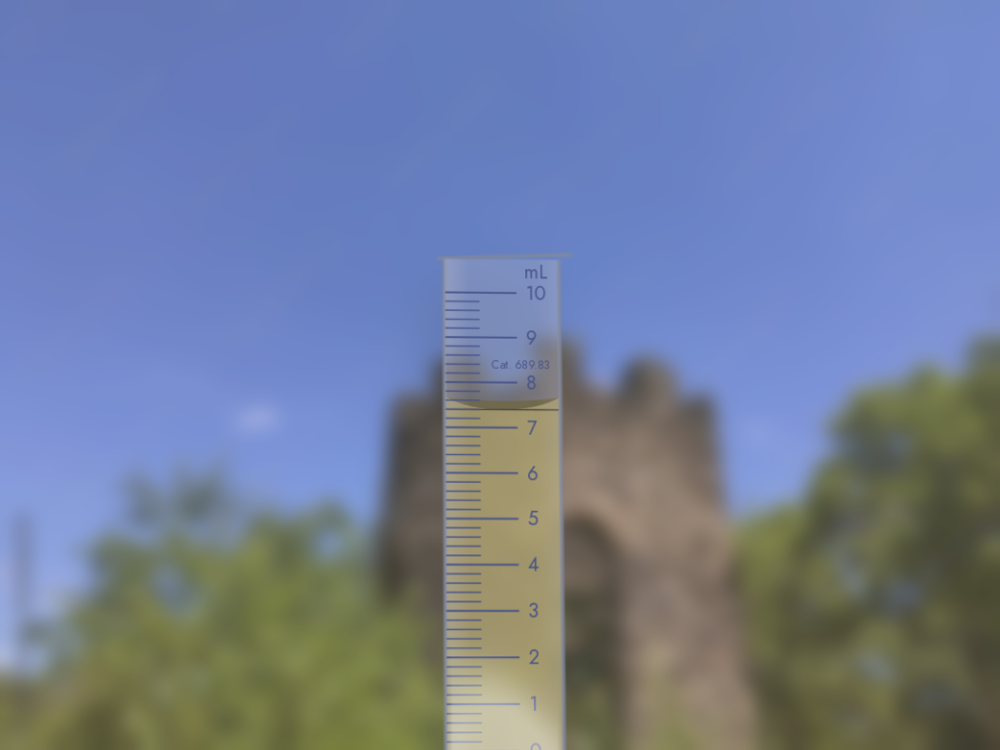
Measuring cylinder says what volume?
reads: 7.4 mL
